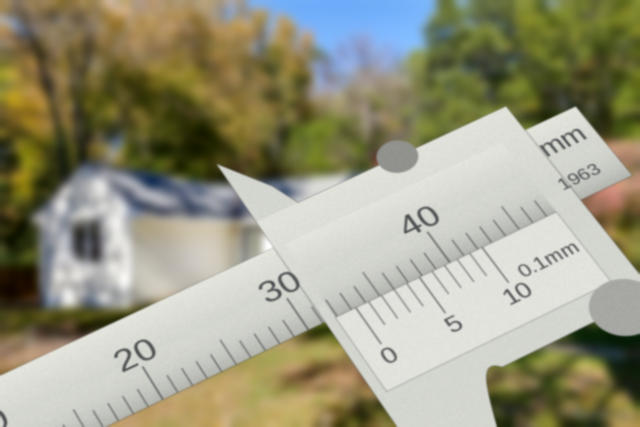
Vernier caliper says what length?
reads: 33.3 mm
